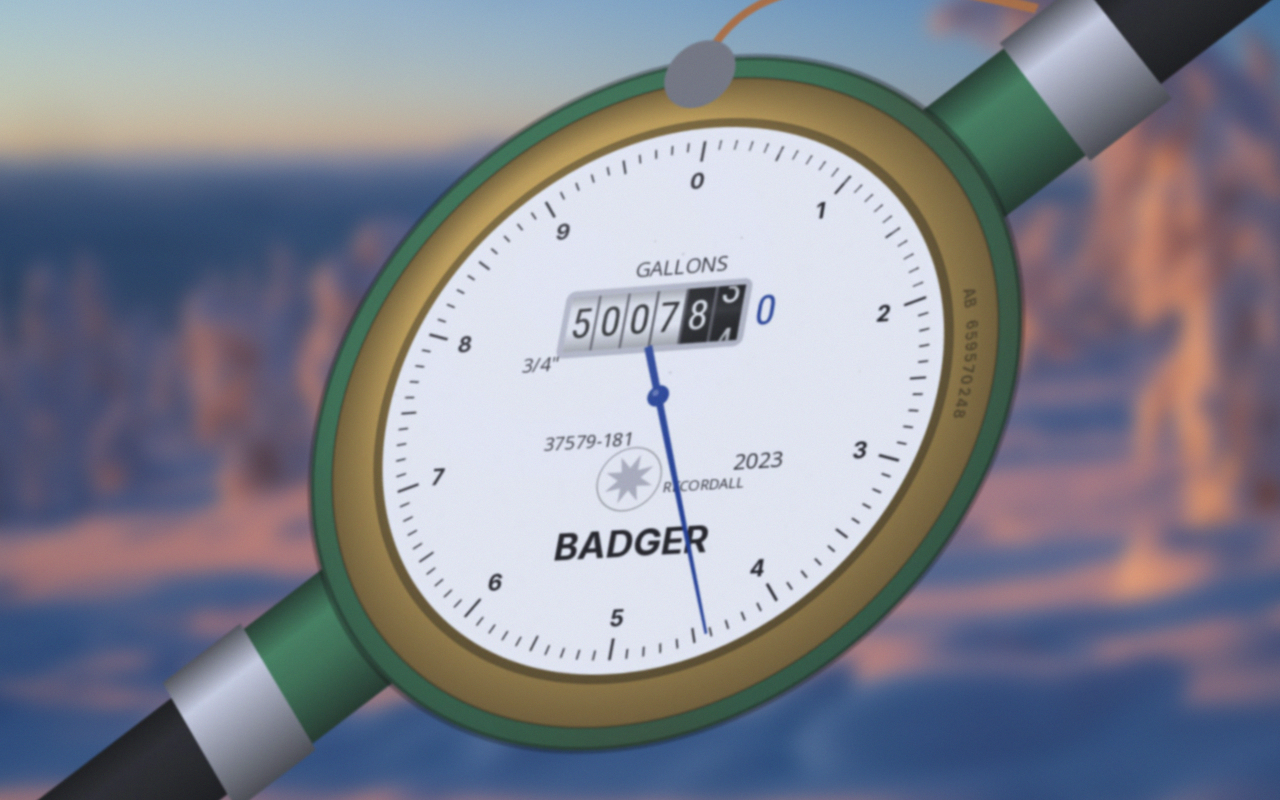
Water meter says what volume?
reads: 5007834.4 gal
